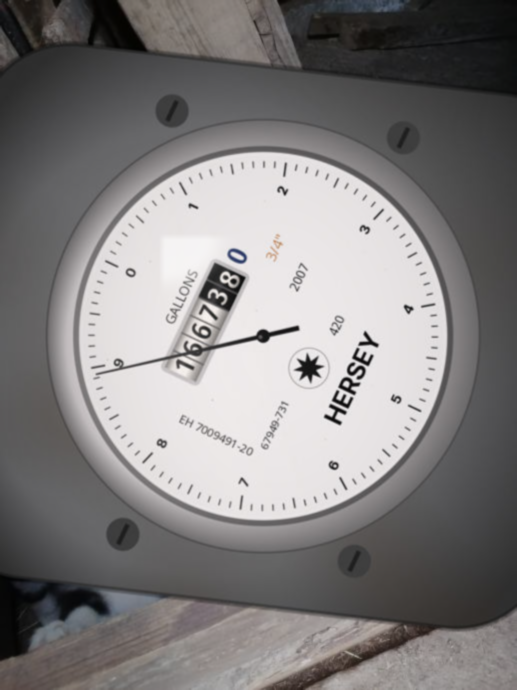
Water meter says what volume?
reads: 1667378.9 gal
